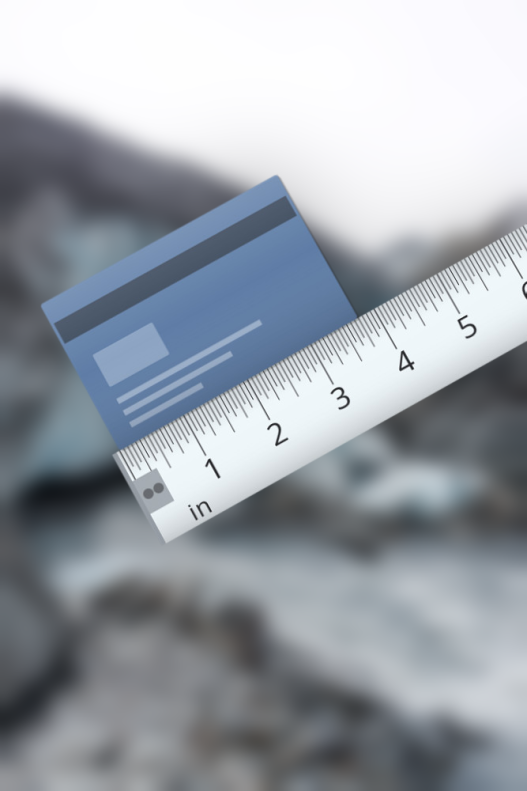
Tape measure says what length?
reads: 3.75 in
